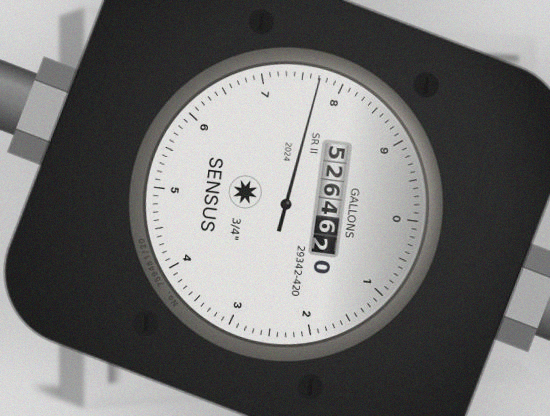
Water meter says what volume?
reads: 5264617.7 gal
